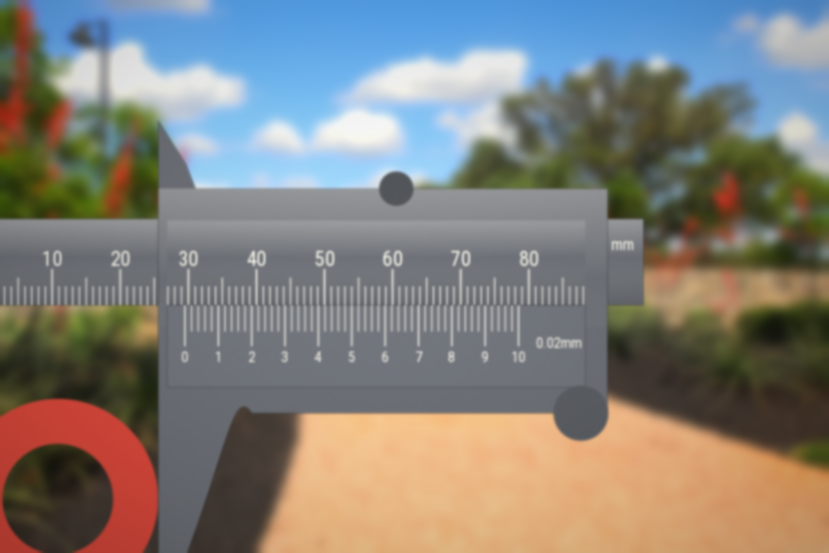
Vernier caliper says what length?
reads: 29.5 mm
